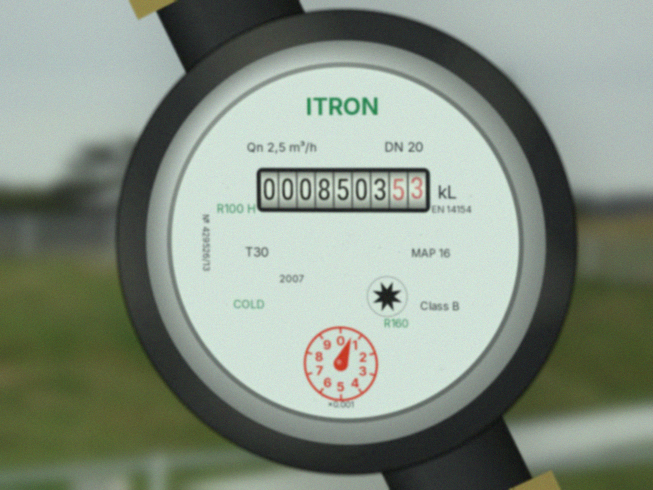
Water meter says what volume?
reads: 8503.530 kL
